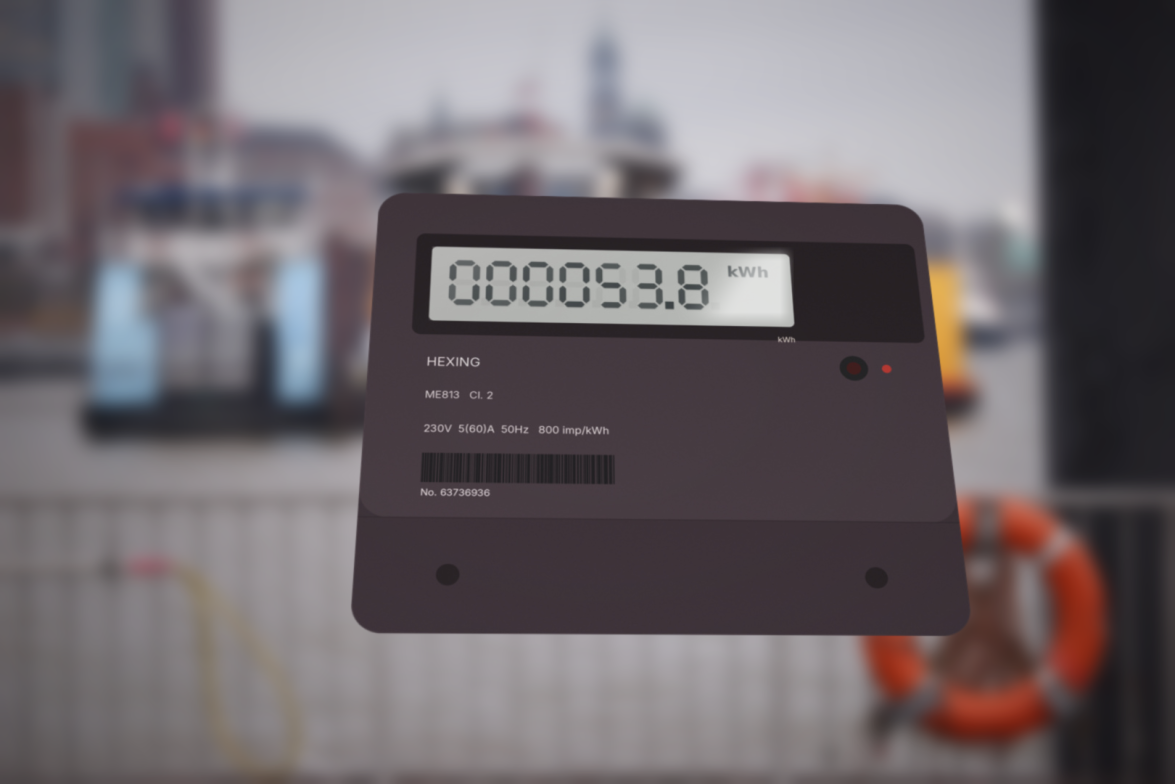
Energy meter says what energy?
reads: 53.8 kWh
